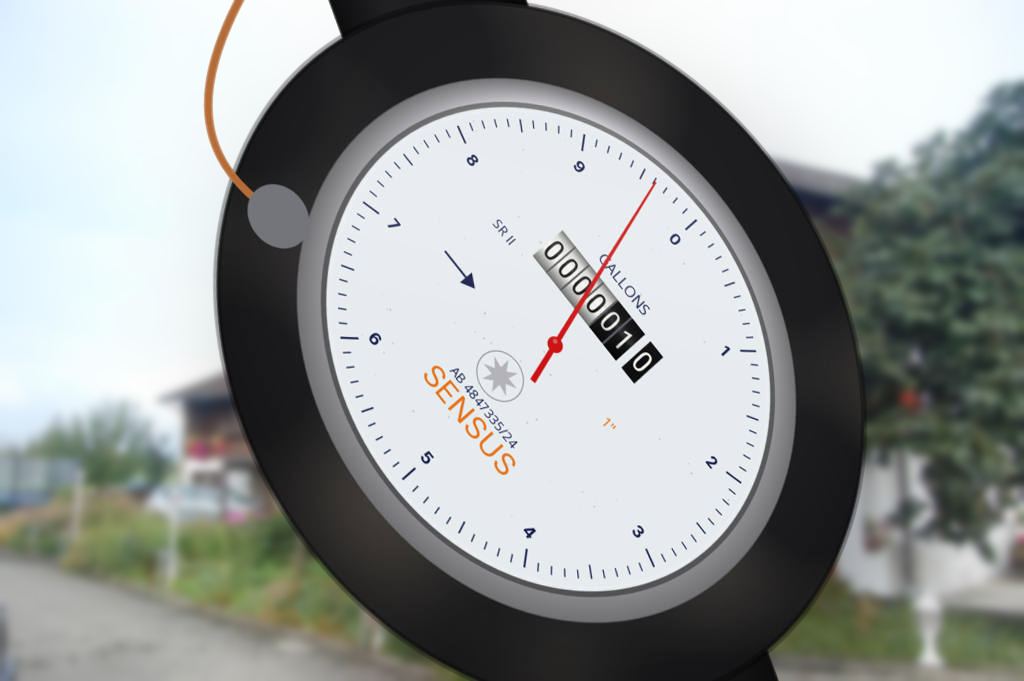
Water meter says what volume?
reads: 9.6 gal
